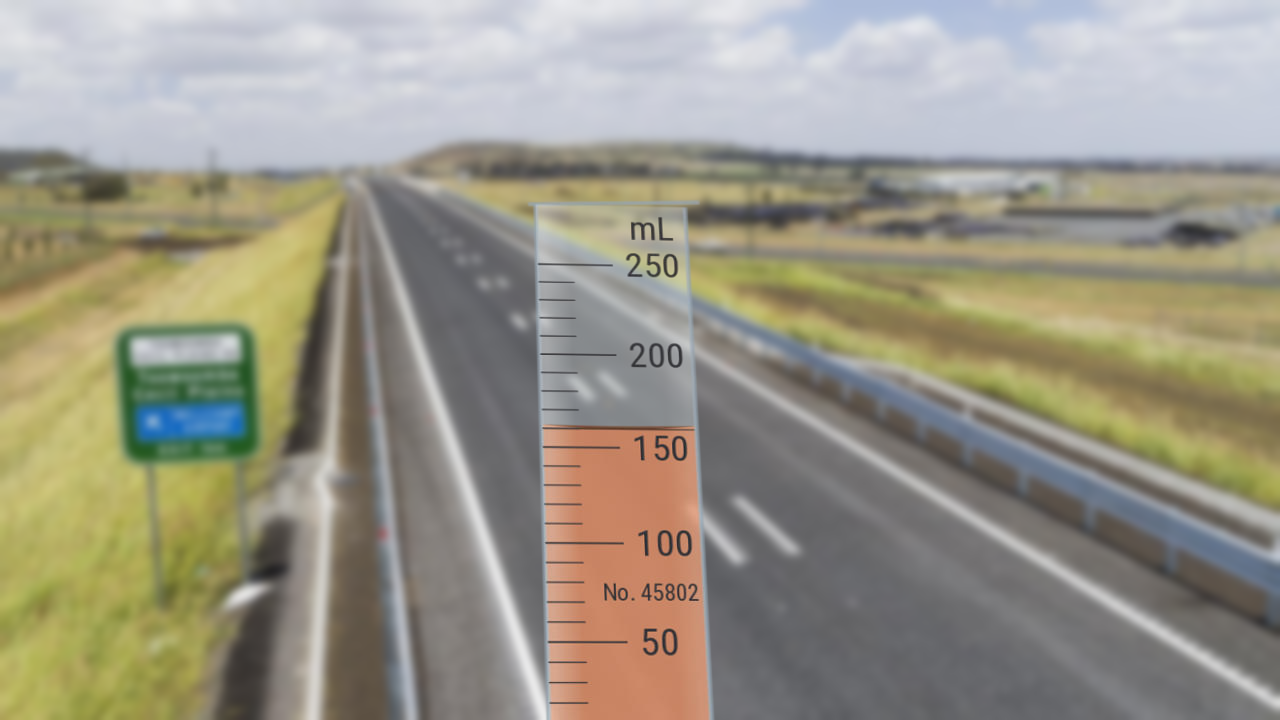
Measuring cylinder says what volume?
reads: 160 mL
